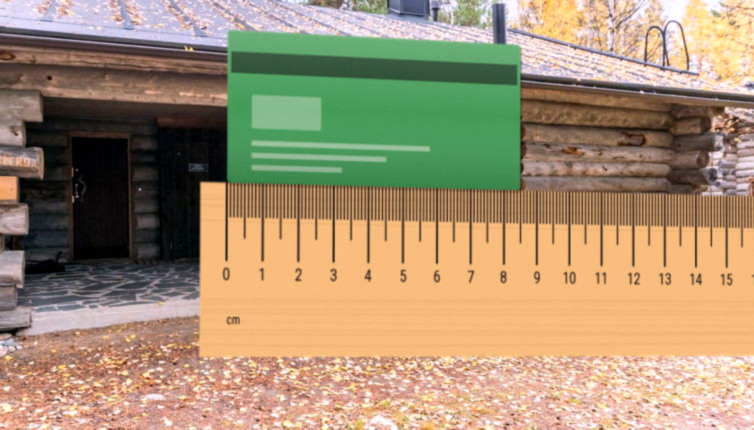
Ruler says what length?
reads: 8.5 cm
